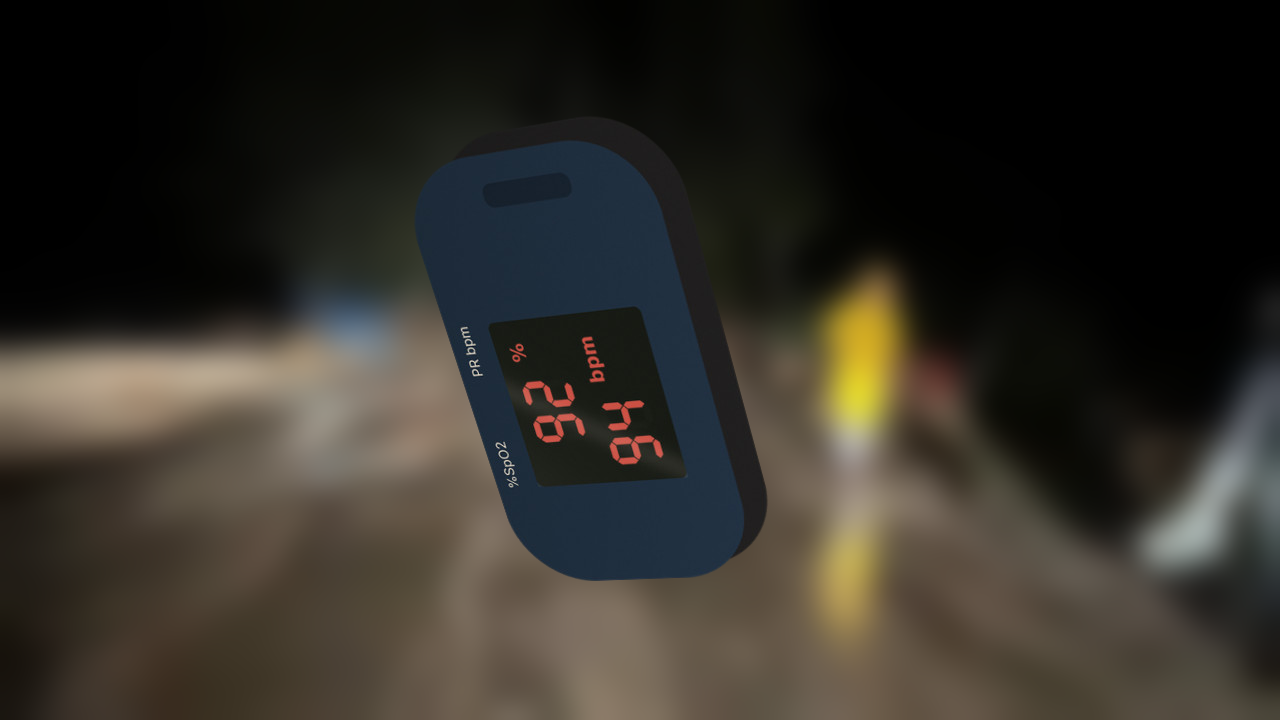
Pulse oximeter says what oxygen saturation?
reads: 92 %
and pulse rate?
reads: 94 bpm
